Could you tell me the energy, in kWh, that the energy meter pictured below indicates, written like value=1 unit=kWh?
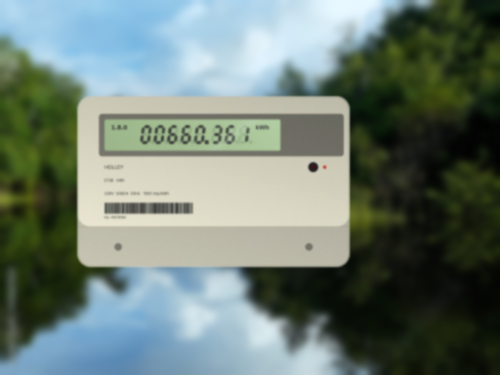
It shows value=660.361 unit=kWh
